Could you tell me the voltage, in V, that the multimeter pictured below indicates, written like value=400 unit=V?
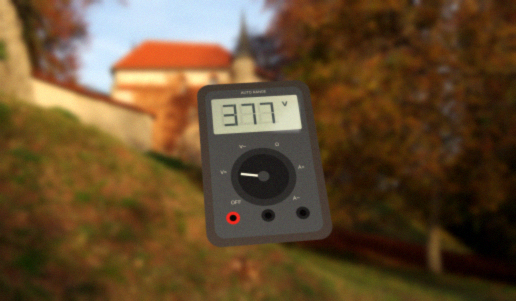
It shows value=377 unit=V
